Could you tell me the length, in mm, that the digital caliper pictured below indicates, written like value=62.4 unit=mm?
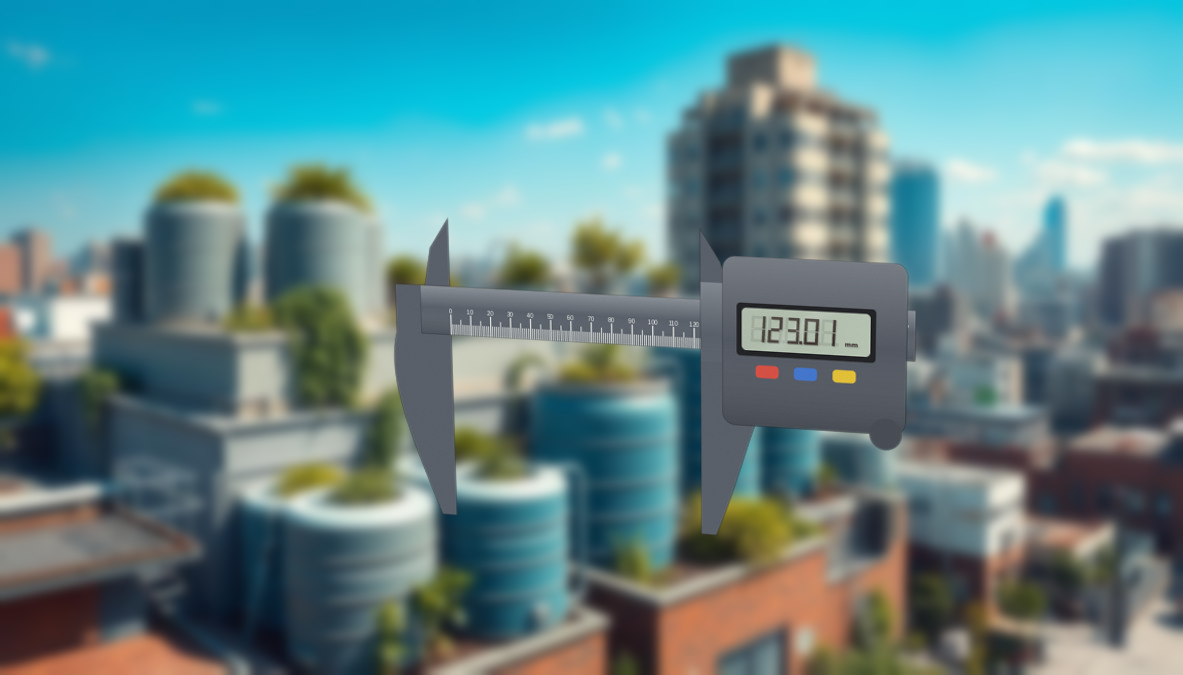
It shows value=123.01 unit=mm
